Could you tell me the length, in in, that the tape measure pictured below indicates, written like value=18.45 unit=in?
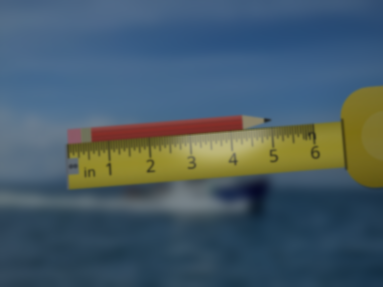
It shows value=5 unit=in
